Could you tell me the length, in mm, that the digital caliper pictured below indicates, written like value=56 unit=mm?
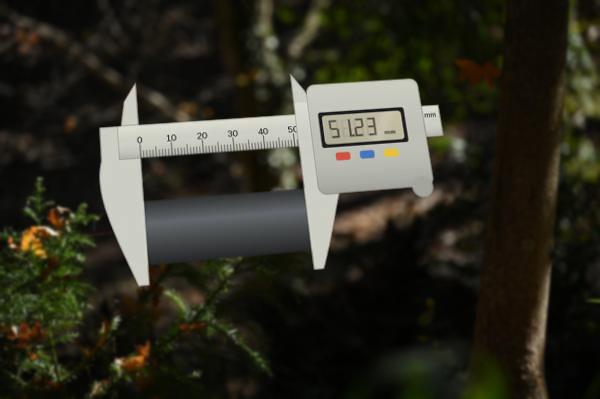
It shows value=51.23 unit=mm
